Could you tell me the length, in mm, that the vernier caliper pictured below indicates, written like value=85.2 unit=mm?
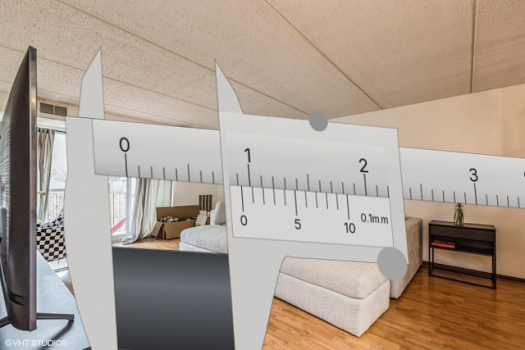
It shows value=9.3 unit=mm
